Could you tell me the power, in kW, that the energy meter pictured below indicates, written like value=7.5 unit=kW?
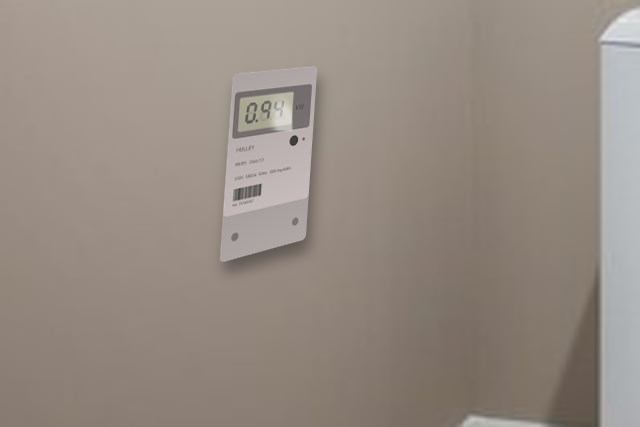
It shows value=0.94 unit=kW
